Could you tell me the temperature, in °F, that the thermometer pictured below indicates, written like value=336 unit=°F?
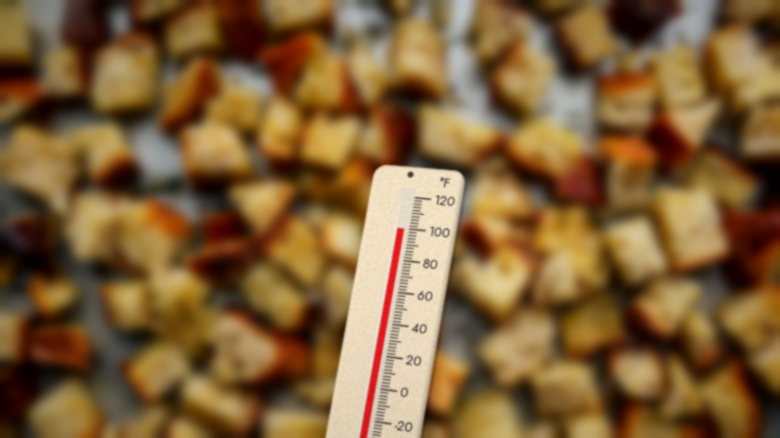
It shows value=100 unit=°F
